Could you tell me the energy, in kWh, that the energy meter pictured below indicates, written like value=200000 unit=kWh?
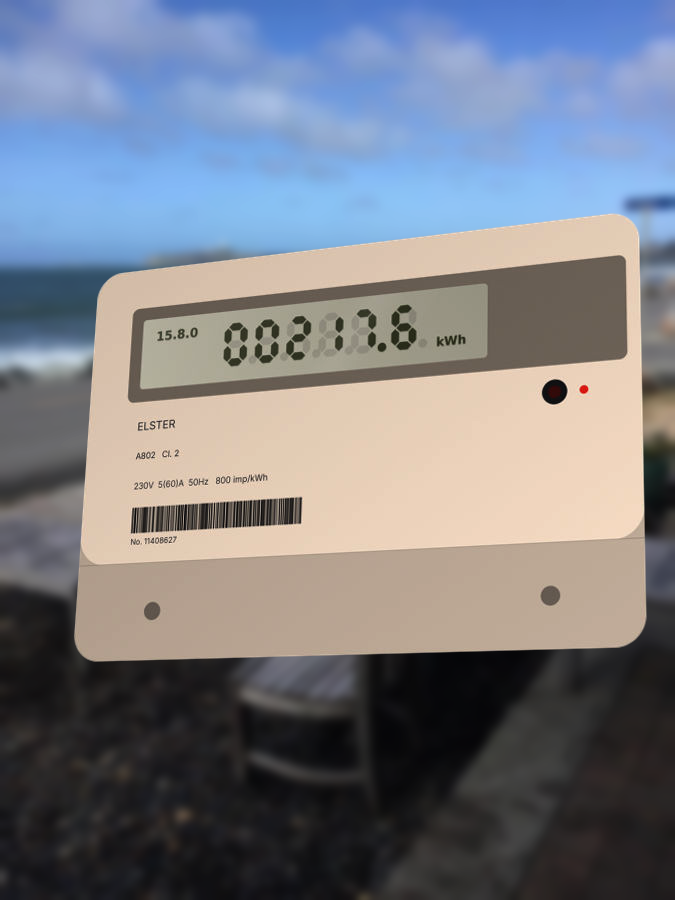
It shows value=217.6 unit=kWh
